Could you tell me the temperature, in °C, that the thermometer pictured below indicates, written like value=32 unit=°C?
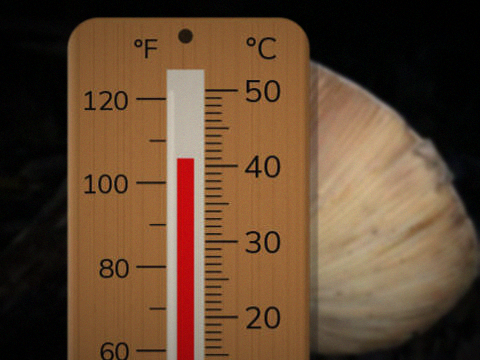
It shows value=41 unit=°C
